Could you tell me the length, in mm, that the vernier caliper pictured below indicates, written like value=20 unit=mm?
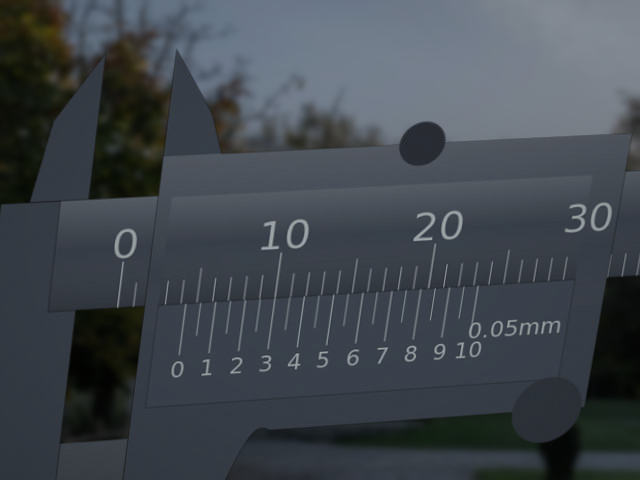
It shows value=4.3 unit=mm
